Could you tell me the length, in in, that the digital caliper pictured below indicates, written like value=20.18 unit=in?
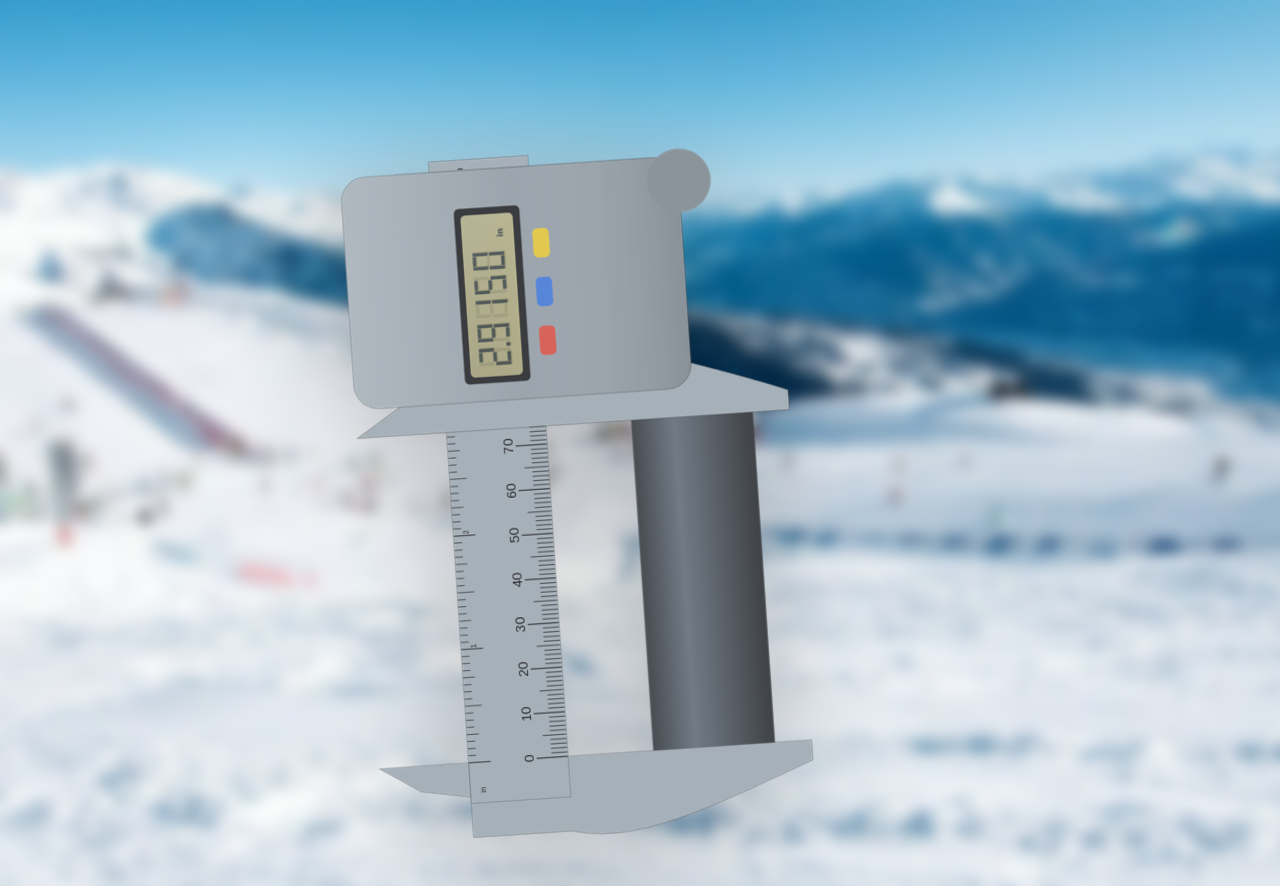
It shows value=2.9150 unit=in
